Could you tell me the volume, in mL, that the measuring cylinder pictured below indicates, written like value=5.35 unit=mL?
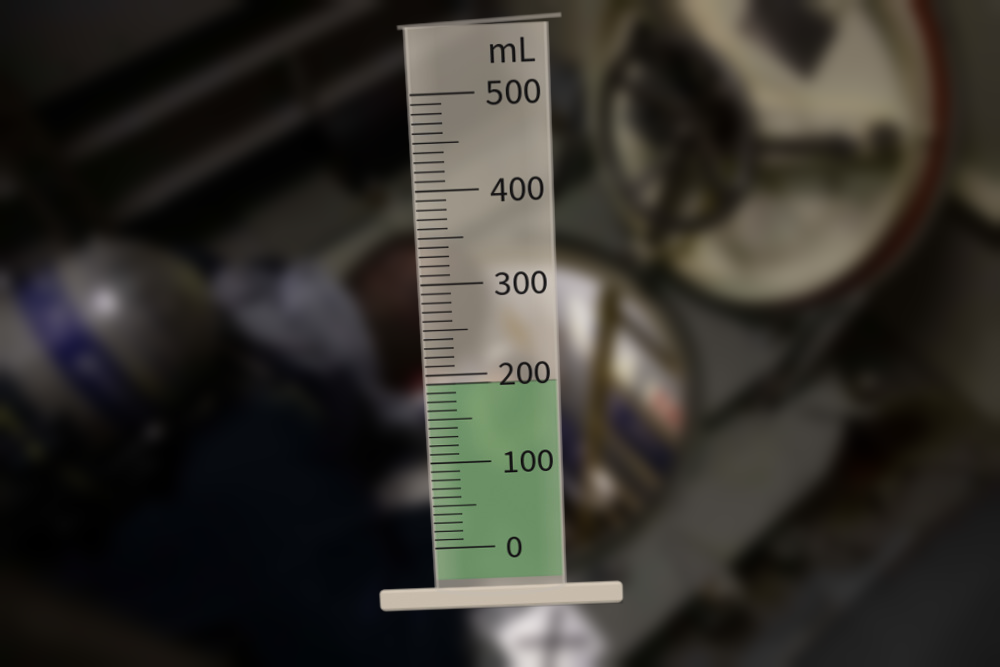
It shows value=190 unit=mL
